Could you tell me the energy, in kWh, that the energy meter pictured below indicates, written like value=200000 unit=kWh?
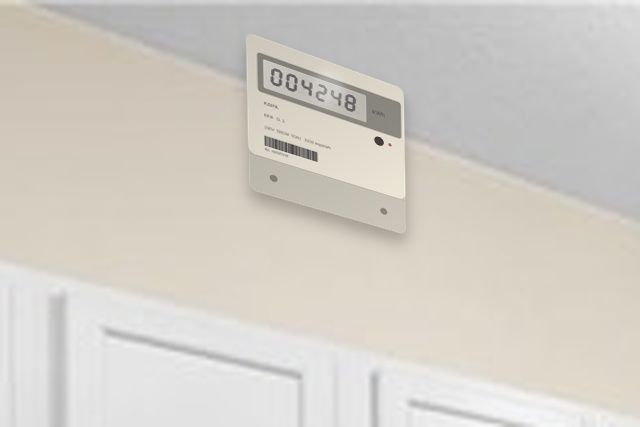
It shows value=4248 unit=kWh
